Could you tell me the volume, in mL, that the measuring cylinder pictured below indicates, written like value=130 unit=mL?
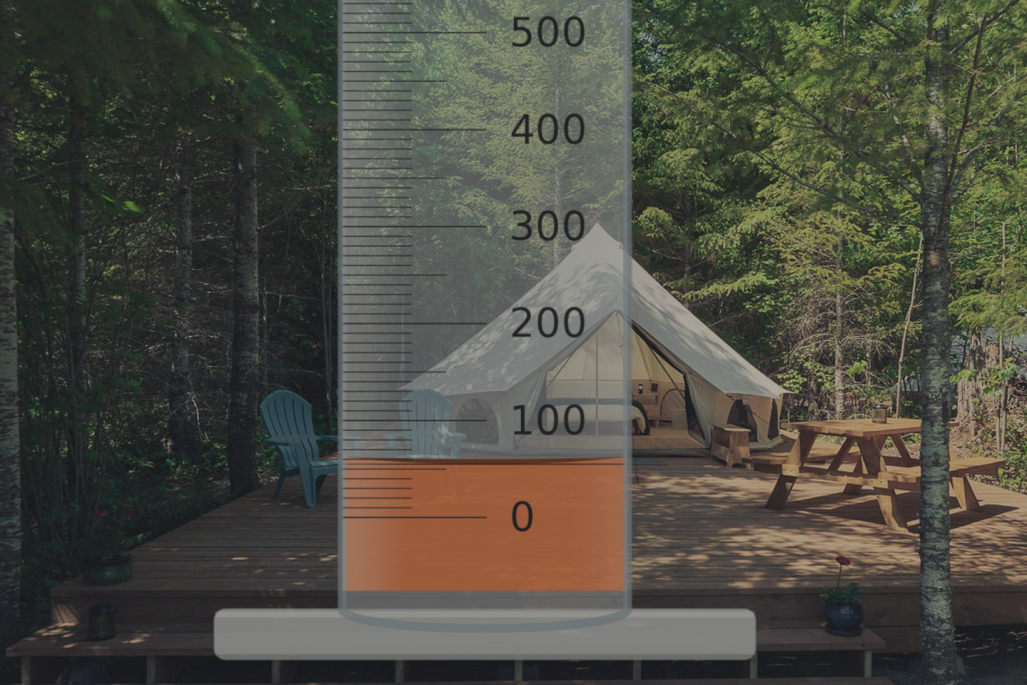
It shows value=55 unit=mL
